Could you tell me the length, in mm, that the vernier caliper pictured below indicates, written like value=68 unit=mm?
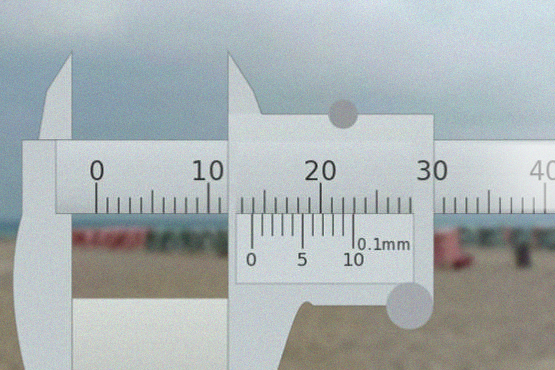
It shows value=13.9 unit=mm
